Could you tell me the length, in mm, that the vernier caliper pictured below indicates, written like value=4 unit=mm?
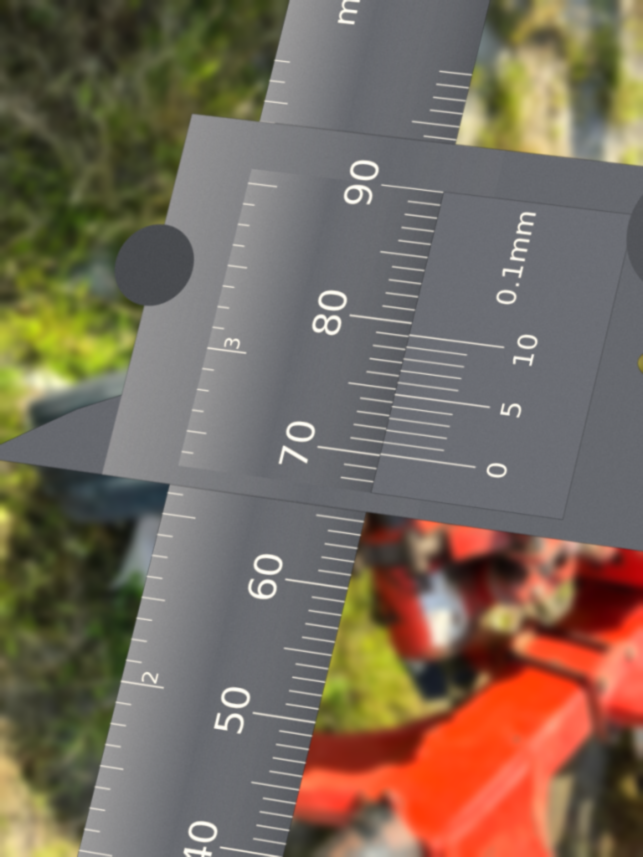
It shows value=70.1 unit=mm
